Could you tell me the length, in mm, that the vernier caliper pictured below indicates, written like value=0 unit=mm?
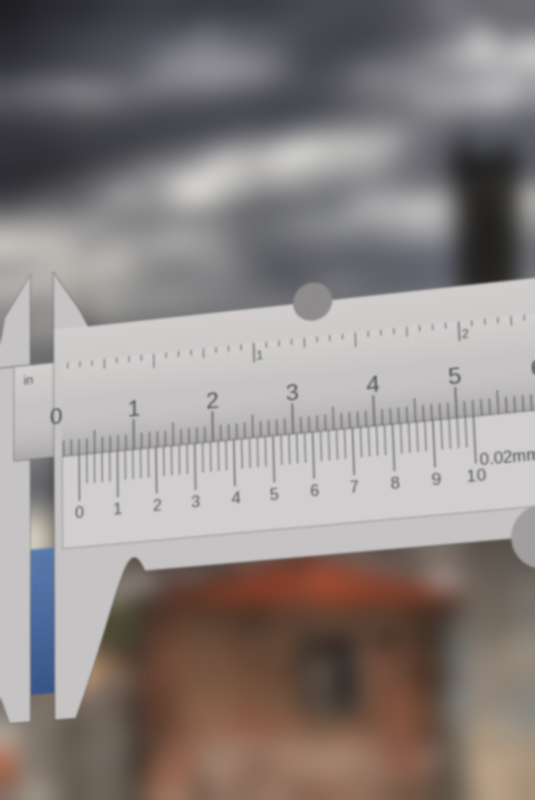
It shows value=3.0 unit=mm
